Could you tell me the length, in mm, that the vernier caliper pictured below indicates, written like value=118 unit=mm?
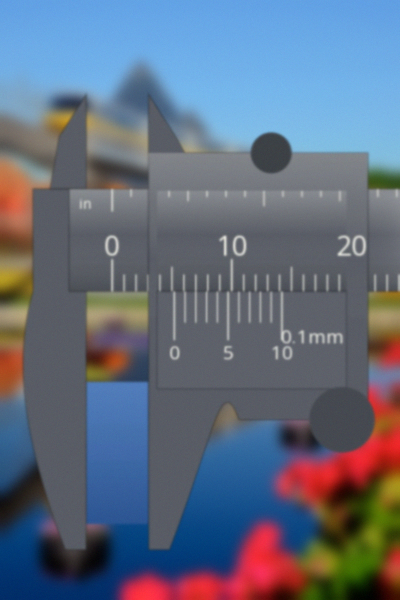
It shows value=5.2 unit=mm
